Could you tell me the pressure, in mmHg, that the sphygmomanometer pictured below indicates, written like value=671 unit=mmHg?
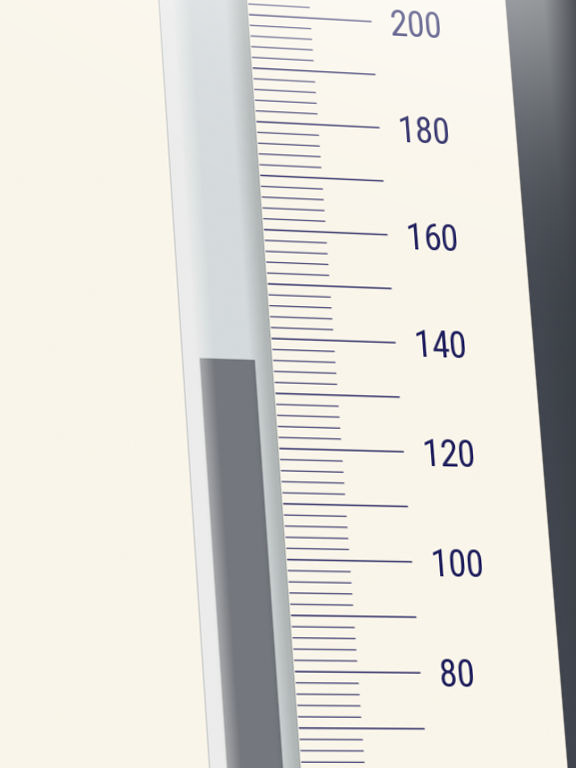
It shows value=136 unit=mmHg
